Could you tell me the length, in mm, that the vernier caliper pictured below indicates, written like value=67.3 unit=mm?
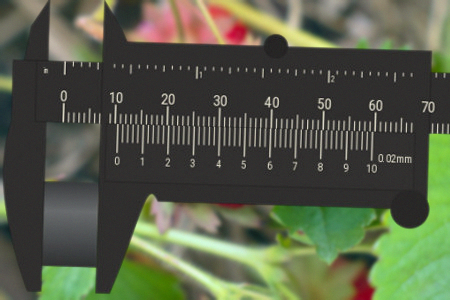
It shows value=10.5 unit=mm
